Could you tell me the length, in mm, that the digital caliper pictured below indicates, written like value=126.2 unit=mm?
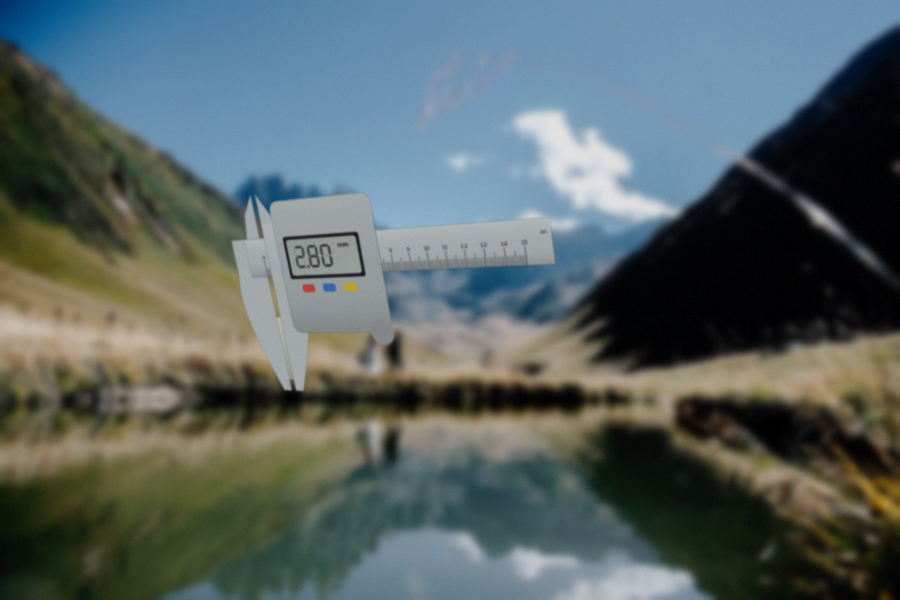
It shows value=2.80 unit=mm
